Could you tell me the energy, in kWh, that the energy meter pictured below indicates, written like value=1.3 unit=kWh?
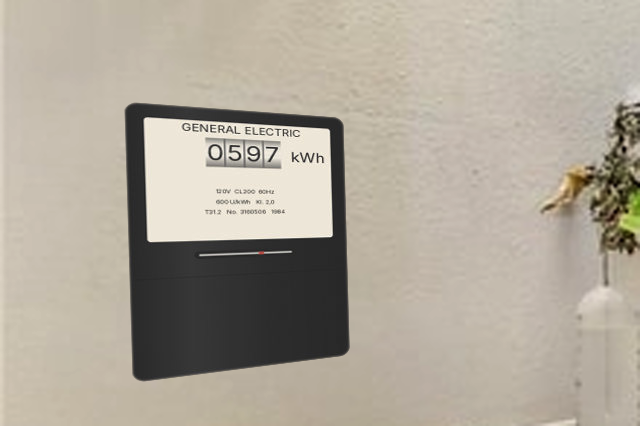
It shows value=597 unit=kWh
